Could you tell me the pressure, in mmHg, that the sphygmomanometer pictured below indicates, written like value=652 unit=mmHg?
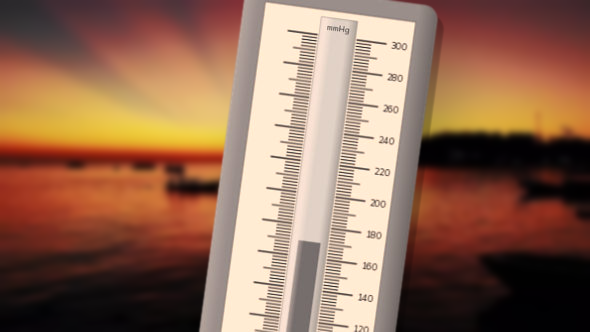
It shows value=170 unit=mmHg
